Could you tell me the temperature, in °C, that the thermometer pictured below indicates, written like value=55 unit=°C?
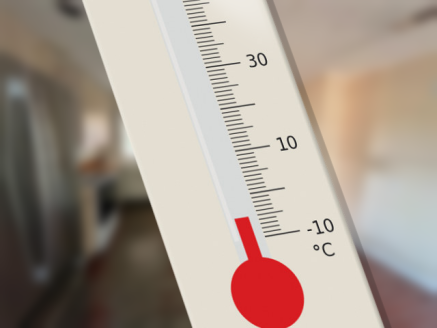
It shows value=-5 unit=°C
